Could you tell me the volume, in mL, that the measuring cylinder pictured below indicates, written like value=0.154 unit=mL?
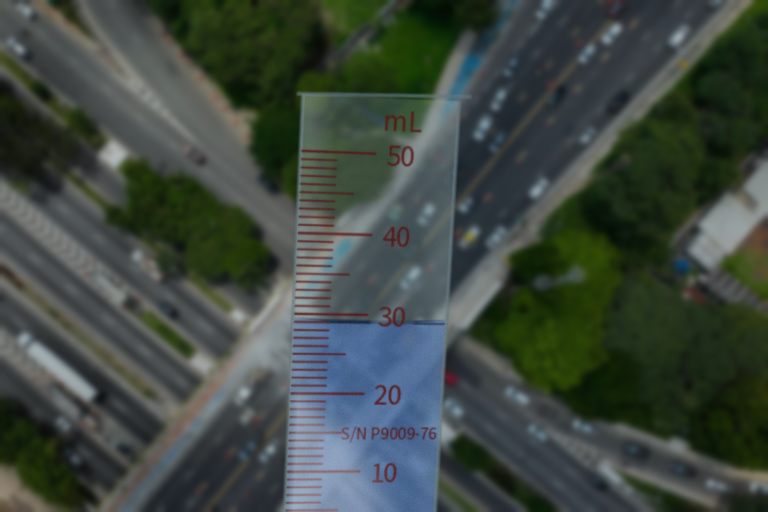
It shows value=29 unit=mL
